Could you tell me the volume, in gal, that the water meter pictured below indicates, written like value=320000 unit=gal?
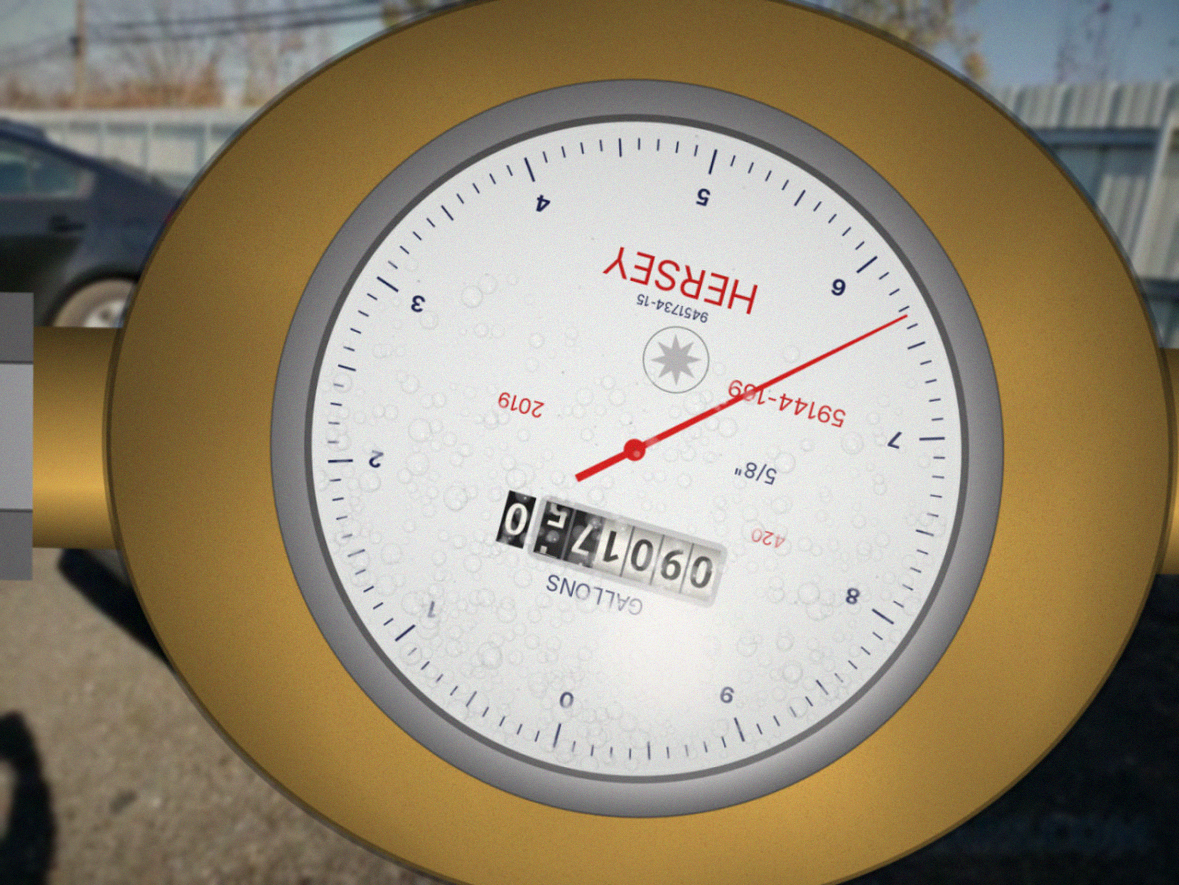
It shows value=901746.3 unit=gal
